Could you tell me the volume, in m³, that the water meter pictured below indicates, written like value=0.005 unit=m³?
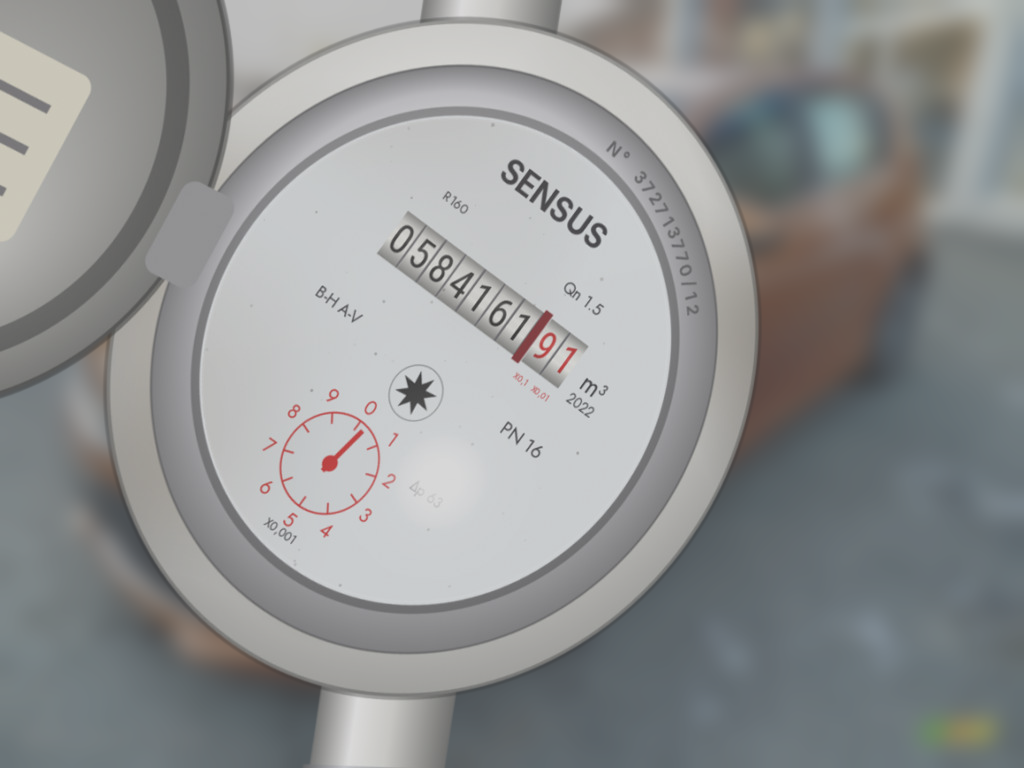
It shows value=584161.910 unit=m³
